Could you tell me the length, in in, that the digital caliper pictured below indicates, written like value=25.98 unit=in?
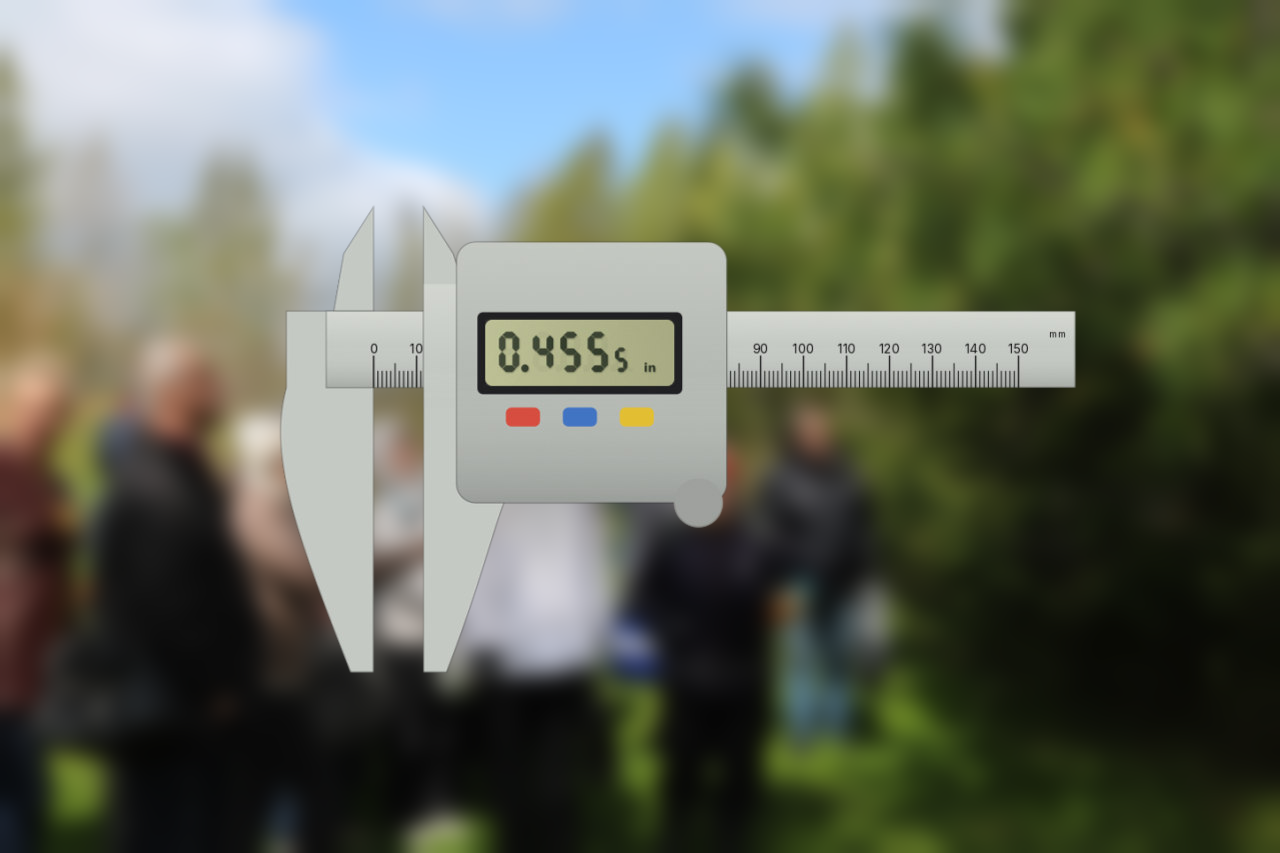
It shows value=0.4555 unit=in
